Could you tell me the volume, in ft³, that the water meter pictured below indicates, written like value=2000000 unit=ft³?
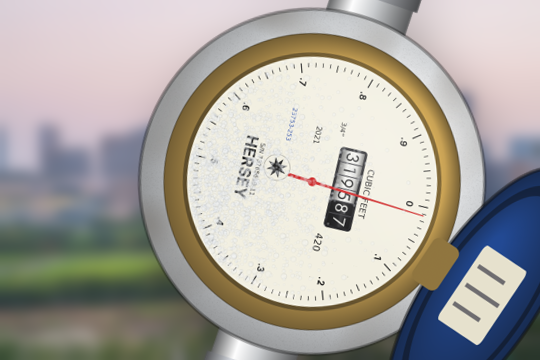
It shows value=319587.01 unit=ft³
